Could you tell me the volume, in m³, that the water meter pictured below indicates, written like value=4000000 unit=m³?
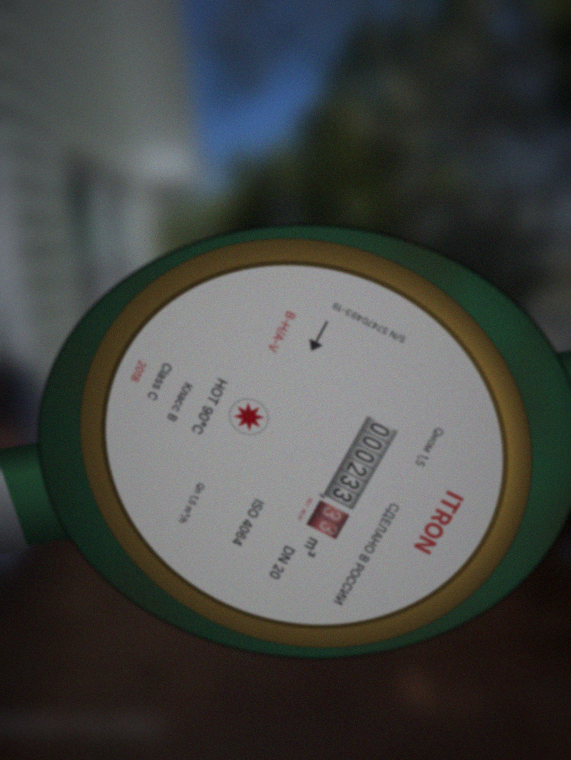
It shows value=233.33 unit=m³
